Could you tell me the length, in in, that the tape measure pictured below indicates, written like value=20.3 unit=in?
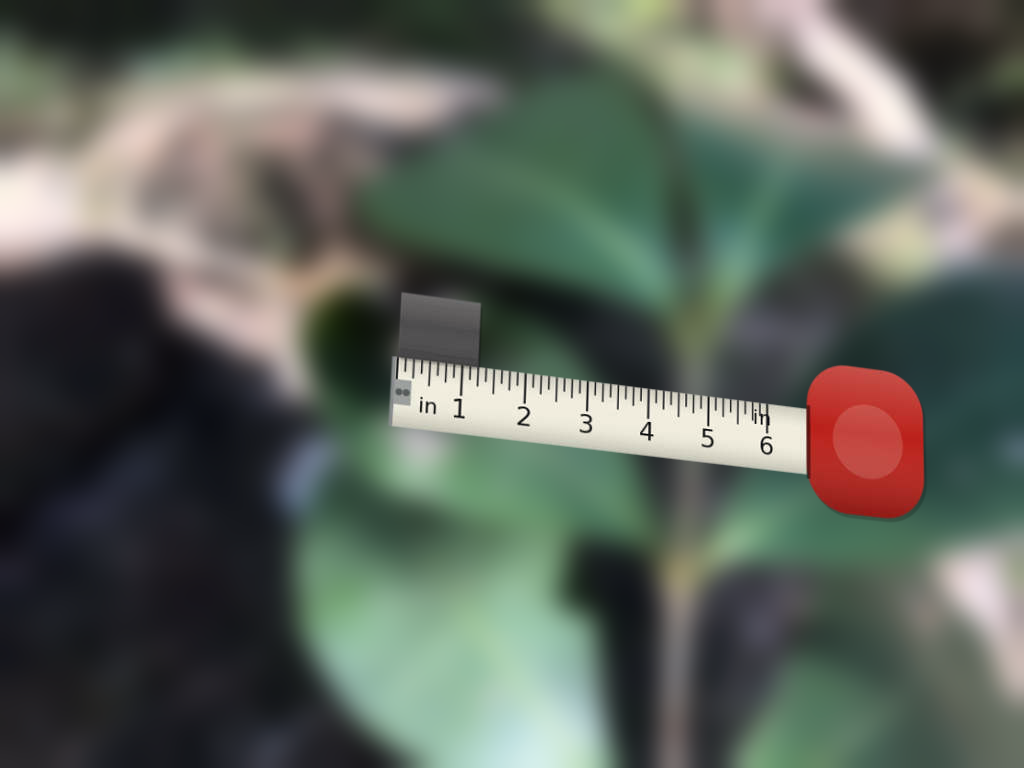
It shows value=1.25 unit=in
